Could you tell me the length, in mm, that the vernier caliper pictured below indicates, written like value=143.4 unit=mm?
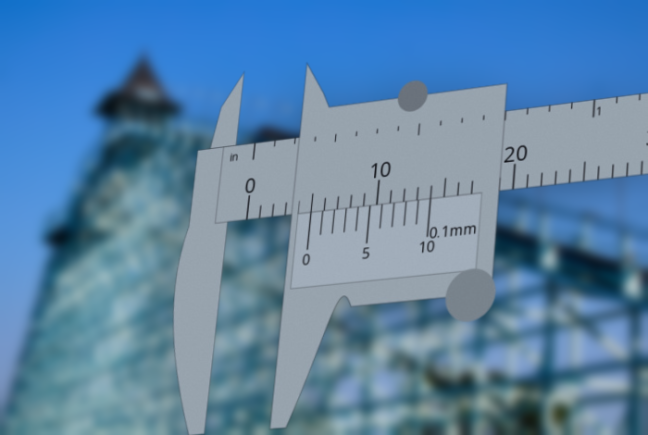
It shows value=5.0 unit=mm
